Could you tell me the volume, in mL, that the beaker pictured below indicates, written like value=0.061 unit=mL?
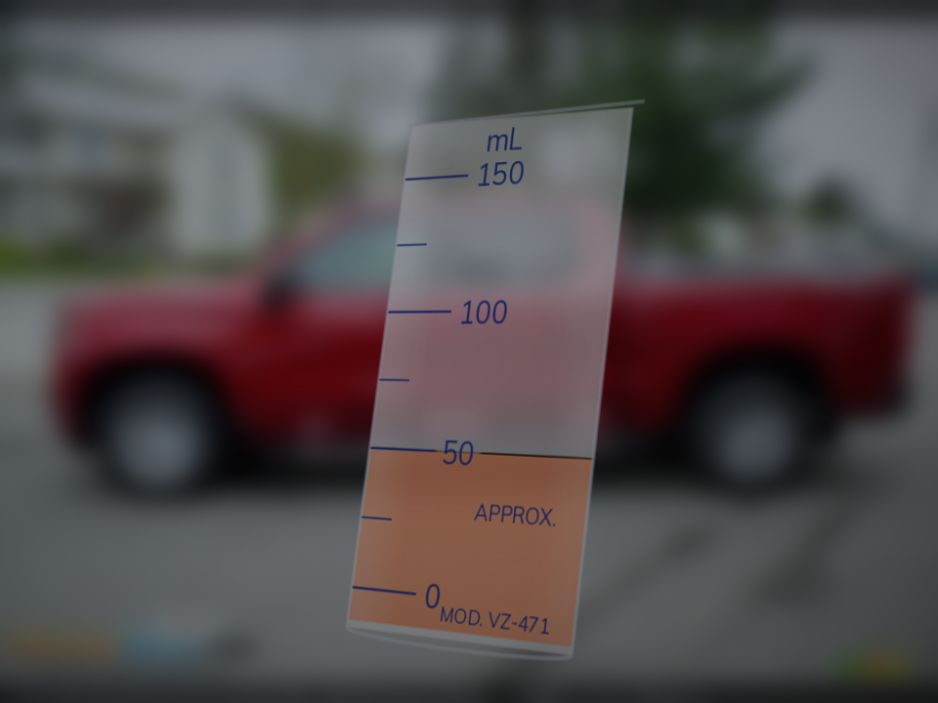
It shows value=50 unit=mL
